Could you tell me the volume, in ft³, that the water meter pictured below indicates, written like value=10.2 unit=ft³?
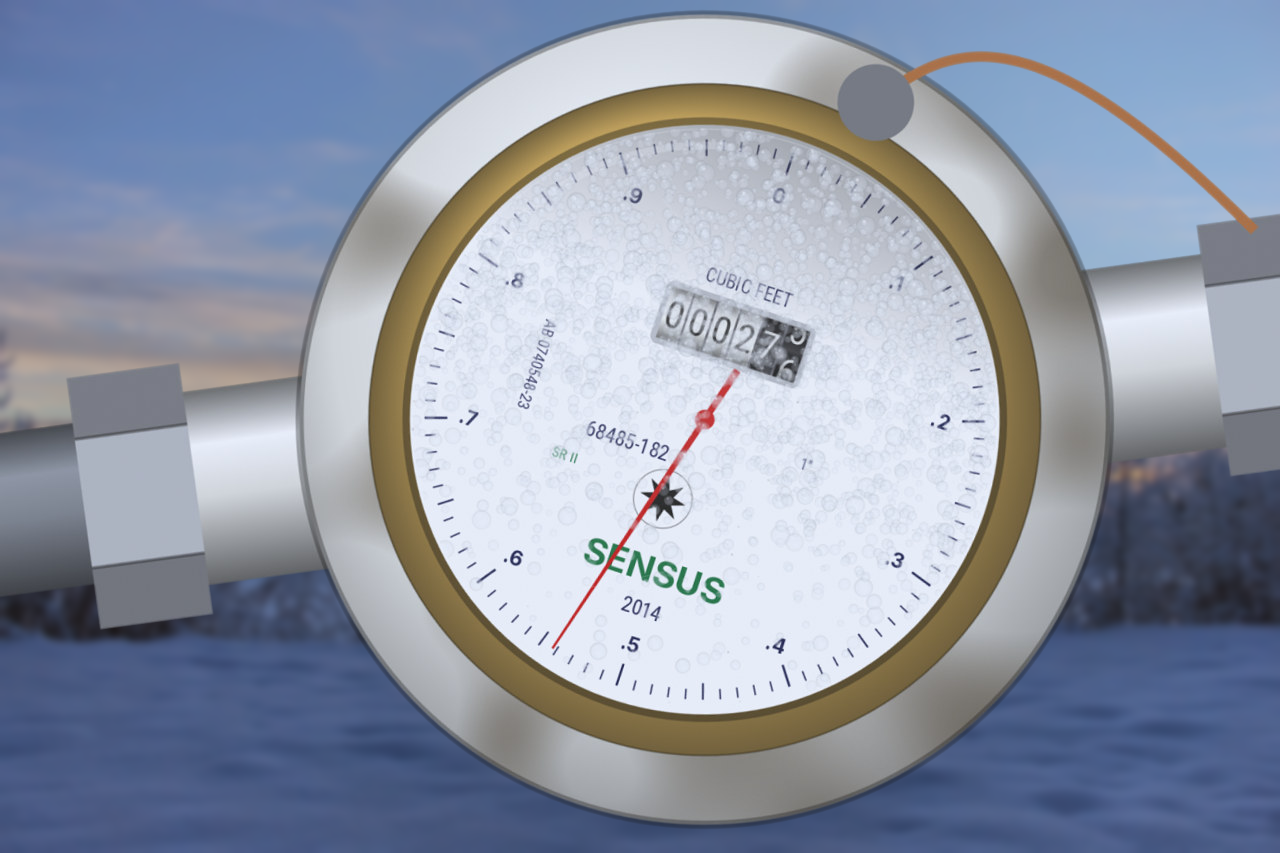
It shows value=275.54 unit=ft³
